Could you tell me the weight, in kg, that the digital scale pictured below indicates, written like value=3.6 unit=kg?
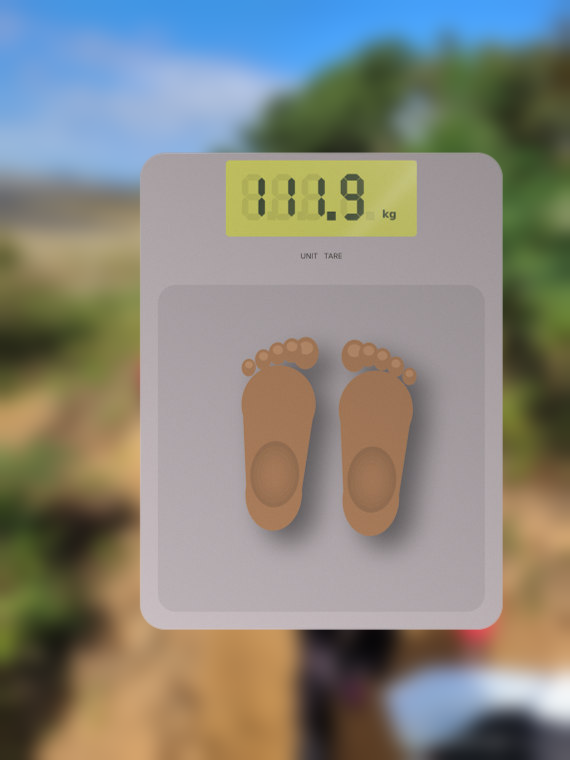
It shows value=111.9 unit=kg
